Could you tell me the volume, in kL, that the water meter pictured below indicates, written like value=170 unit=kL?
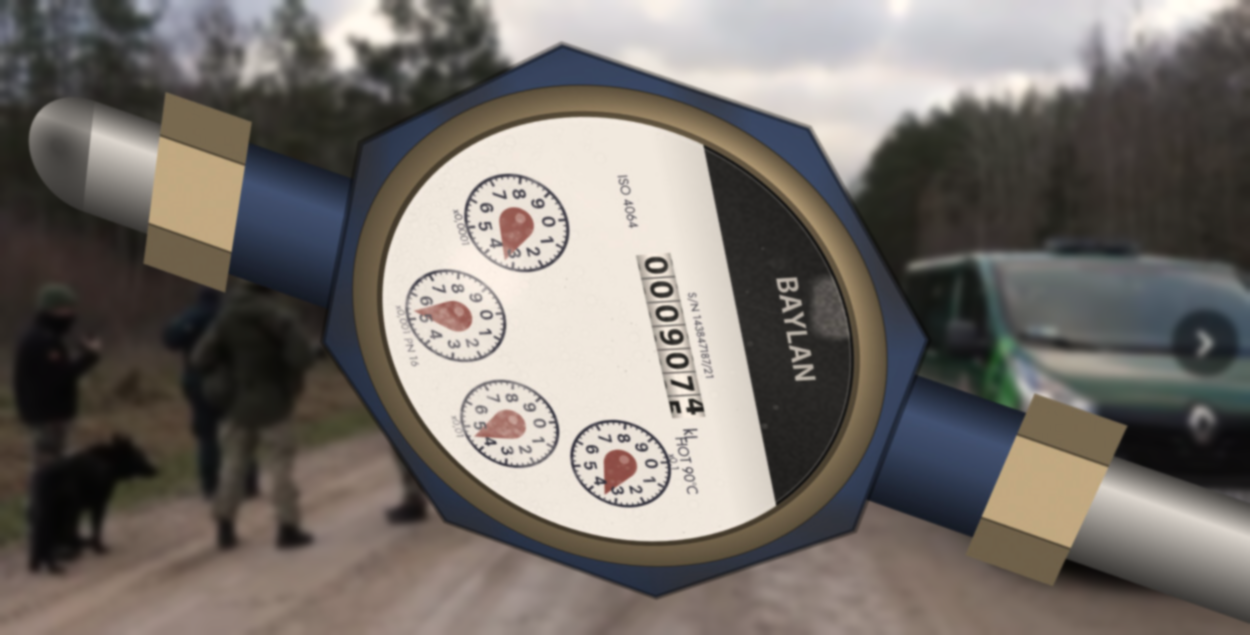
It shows value=9074.3453 unit=kL
